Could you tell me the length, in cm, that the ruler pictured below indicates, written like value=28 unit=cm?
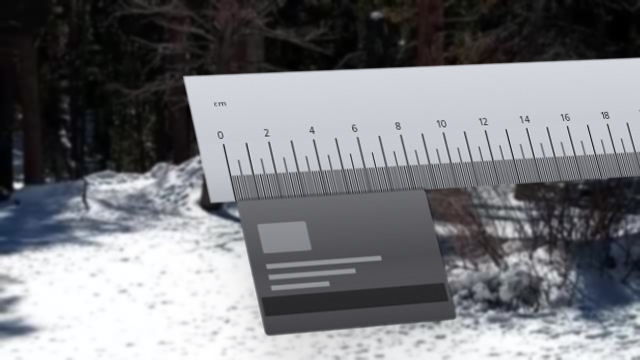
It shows value=8.5 unit=cm
